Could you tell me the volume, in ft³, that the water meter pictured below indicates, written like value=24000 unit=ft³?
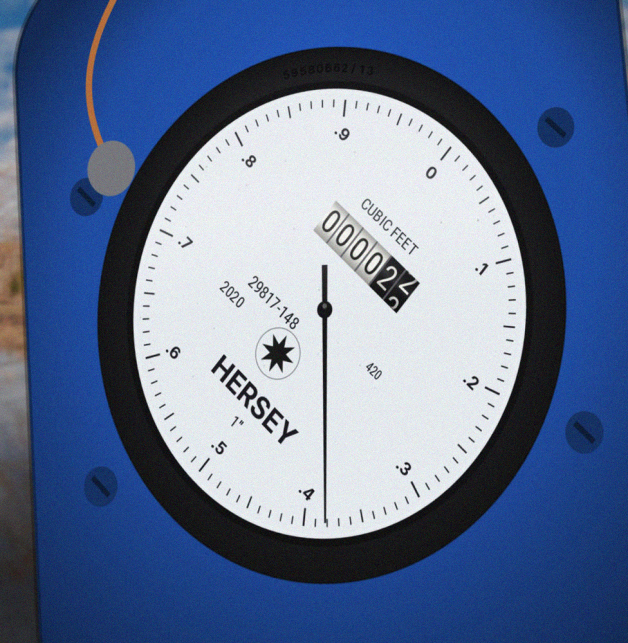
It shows value=22.38 unit=ft³
